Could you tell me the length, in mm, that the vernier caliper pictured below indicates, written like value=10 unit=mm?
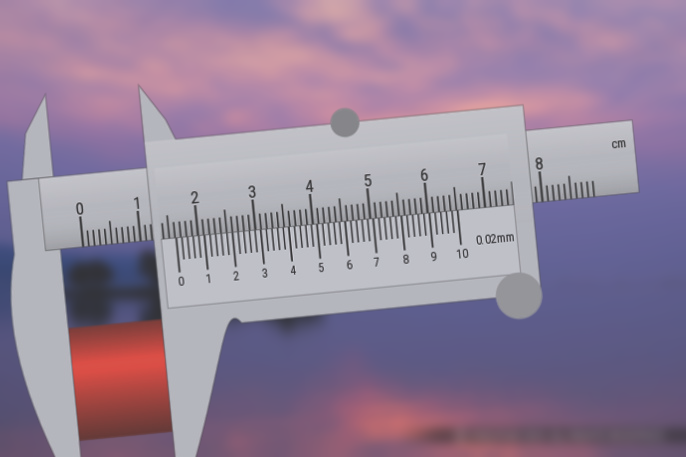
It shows value=16.2 unit=mm
